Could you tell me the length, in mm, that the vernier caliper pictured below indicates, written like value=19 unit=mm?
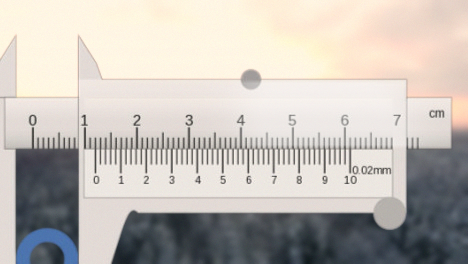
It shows value=12.0 unit=mm
